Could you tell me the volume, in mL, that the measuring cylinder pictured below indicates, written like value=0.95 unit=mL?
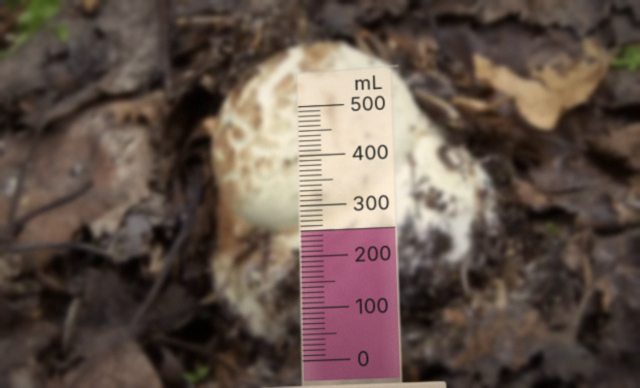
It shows value=250 unit=mL
